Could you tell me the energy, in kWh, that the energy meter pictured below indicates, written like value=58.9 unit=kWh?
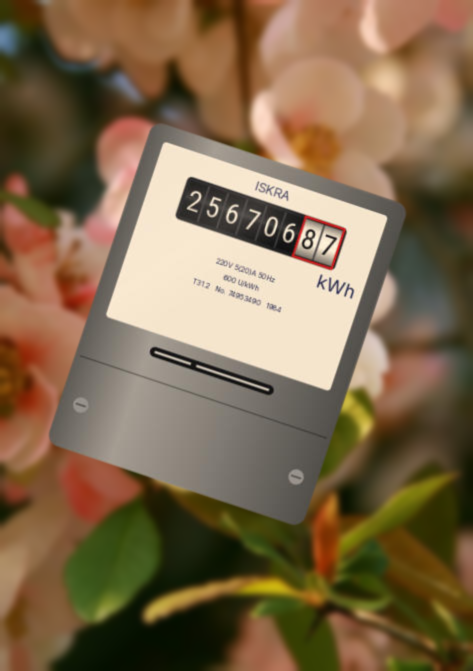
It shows value=256706.87 unit=kWh
